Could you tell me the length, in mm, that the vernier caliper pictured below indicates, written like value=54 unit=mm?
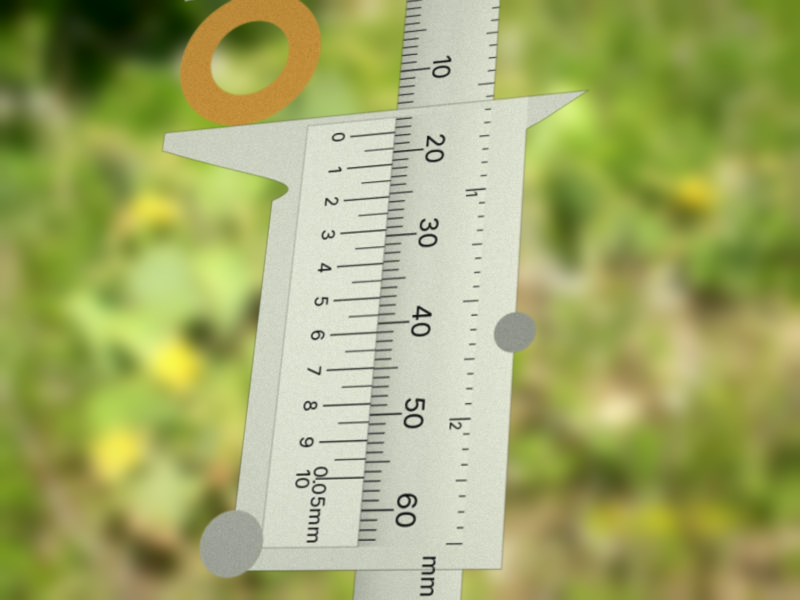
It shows value=17.6 unit=mm
